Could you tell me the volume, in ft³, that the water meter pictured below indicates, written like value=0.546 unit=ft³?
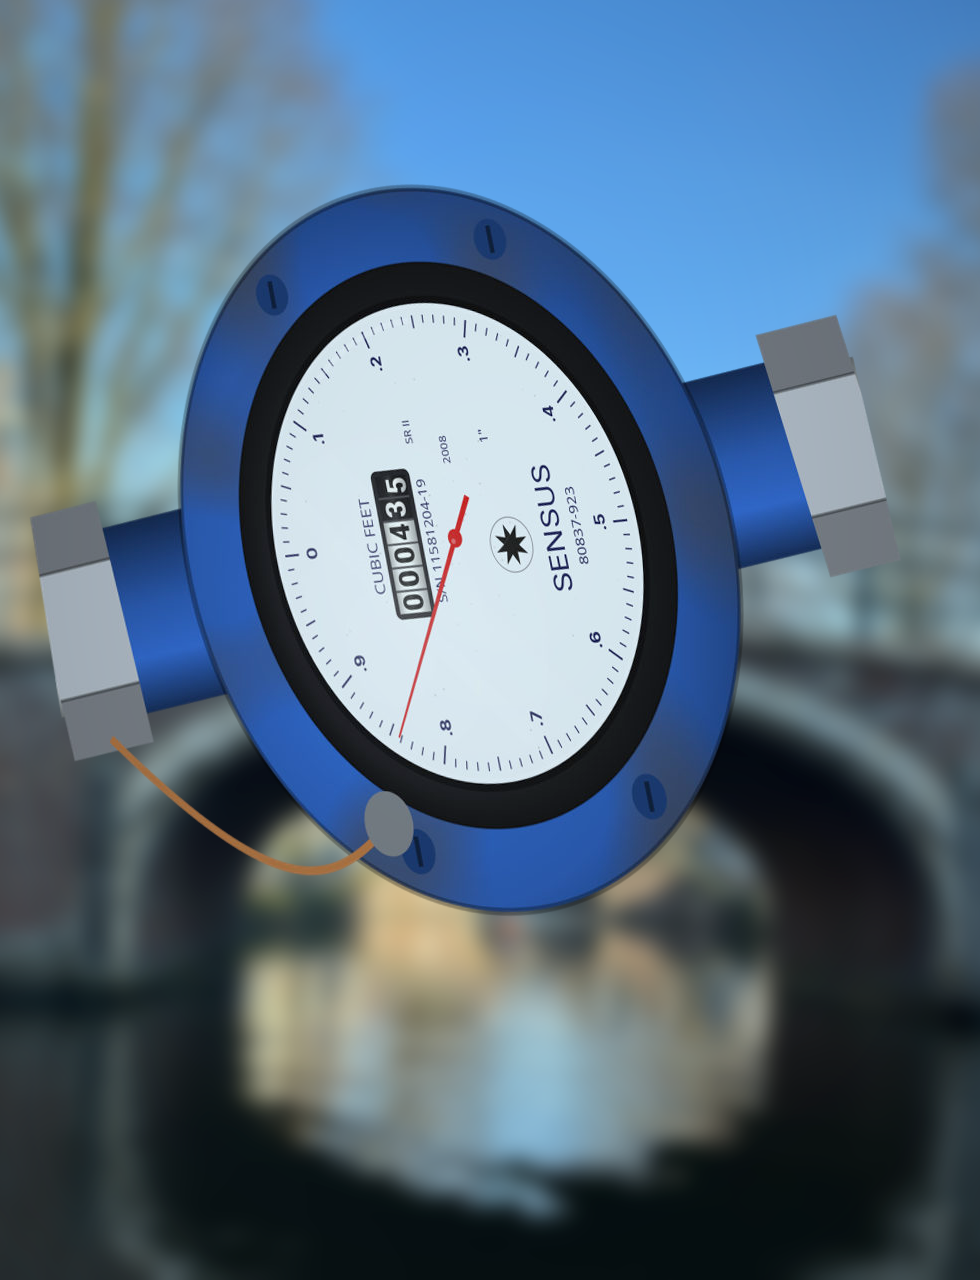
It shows value=434.84 unit=ft³
